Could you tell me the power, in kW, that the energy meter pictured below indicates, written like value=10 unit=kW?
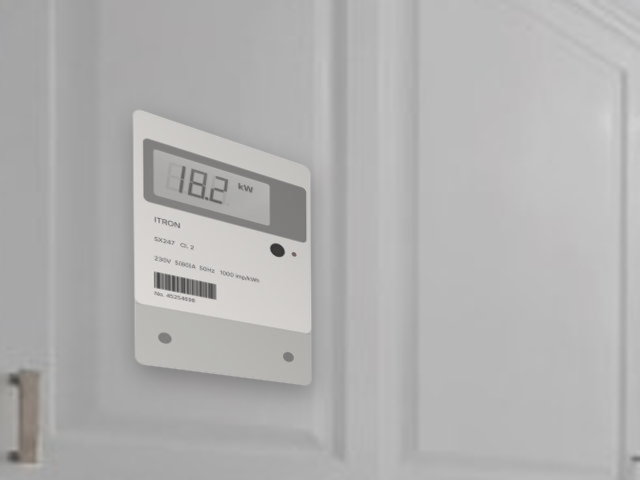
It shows value=18.2 unit=kW
